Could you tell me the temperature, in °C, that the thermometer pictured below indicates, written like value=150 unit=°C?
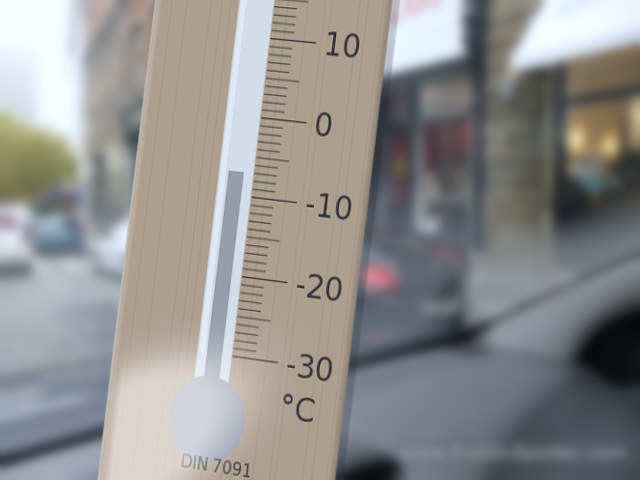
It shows value=-7 unit=°C
